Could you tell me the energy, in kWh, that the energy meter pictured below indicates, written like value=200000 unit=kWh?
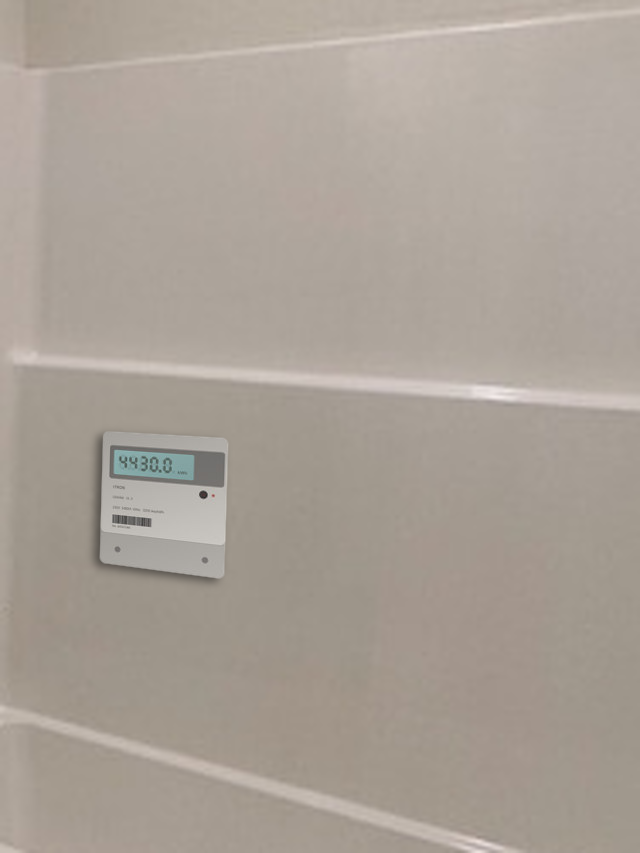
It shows value=4430.0 unit=kWh
